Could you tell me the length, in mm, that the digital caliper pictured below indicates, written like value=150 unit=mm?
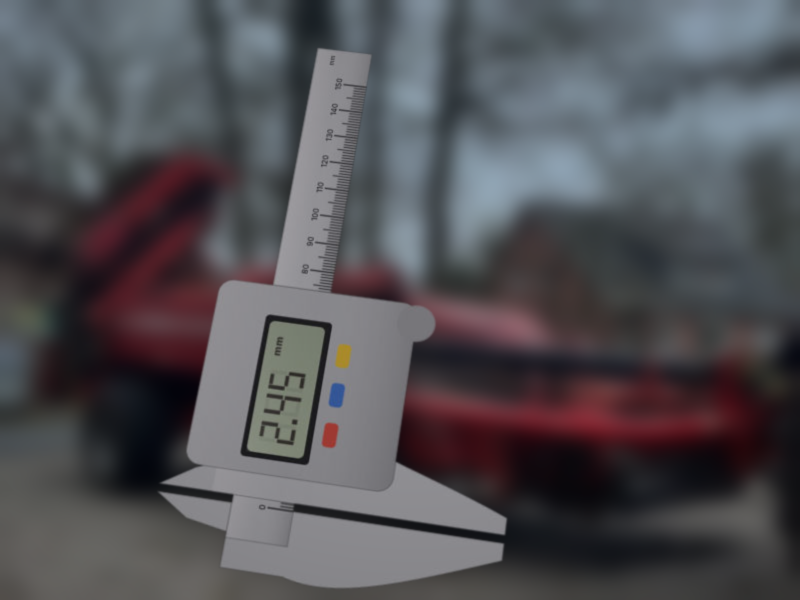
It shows value=2.45 unit=mm
